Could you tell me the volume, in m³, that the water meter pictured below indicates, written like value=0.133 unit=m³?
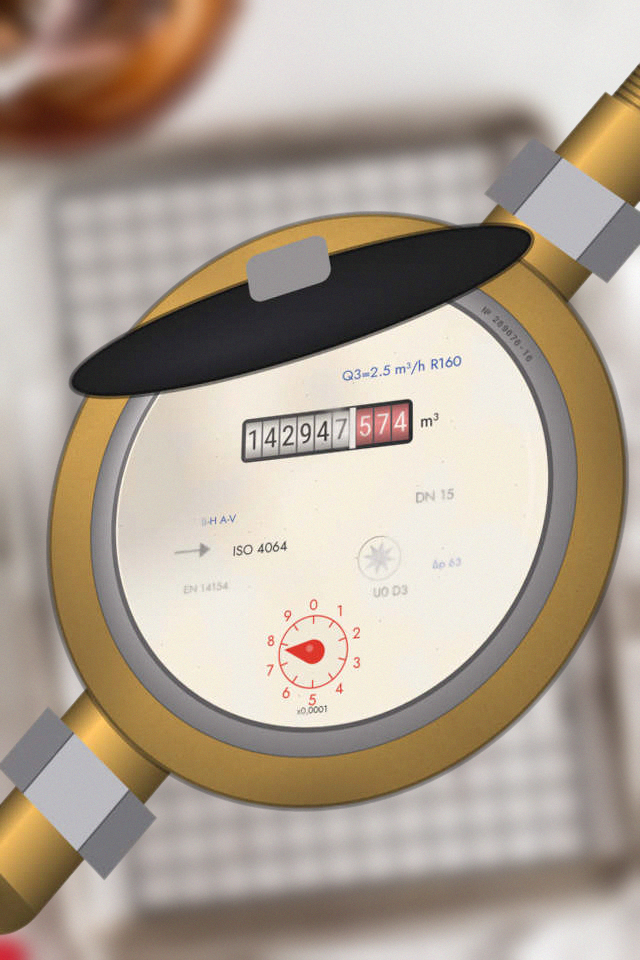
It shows value=142947.5747 unit=m³
